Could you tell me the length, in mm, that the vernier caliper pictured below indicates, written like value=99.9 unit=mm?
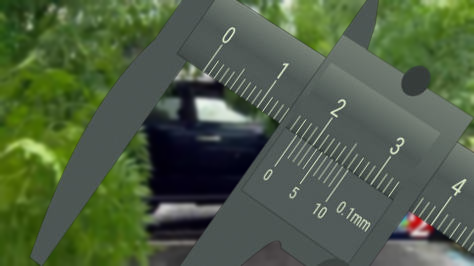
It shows value=17.2 unit=mm
